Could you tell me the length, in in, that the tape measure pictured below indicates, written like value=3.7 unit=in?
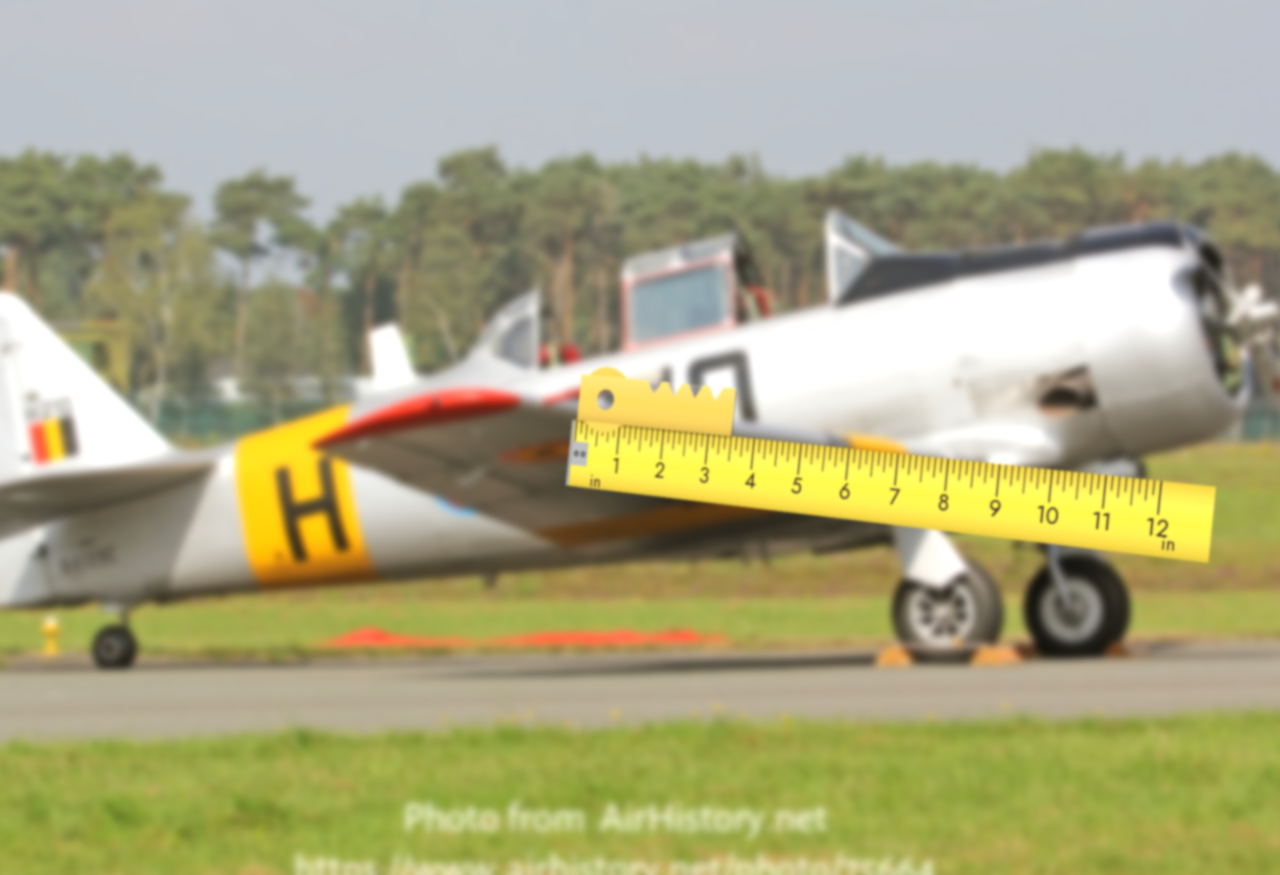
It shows value=3.5 unit=in
